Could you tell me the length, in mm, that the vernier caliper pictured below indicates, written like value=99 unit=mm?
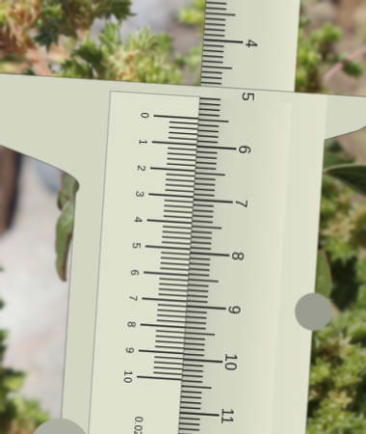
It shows value=54.8 unit=mm
